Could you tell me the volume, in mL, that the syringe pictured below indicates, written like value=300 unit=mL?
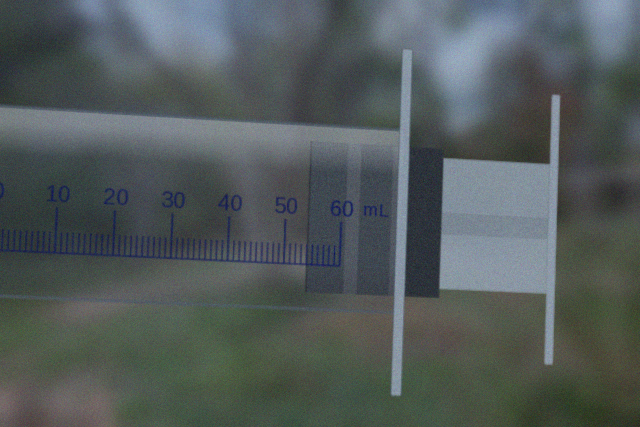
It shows value=54 unit=mL
